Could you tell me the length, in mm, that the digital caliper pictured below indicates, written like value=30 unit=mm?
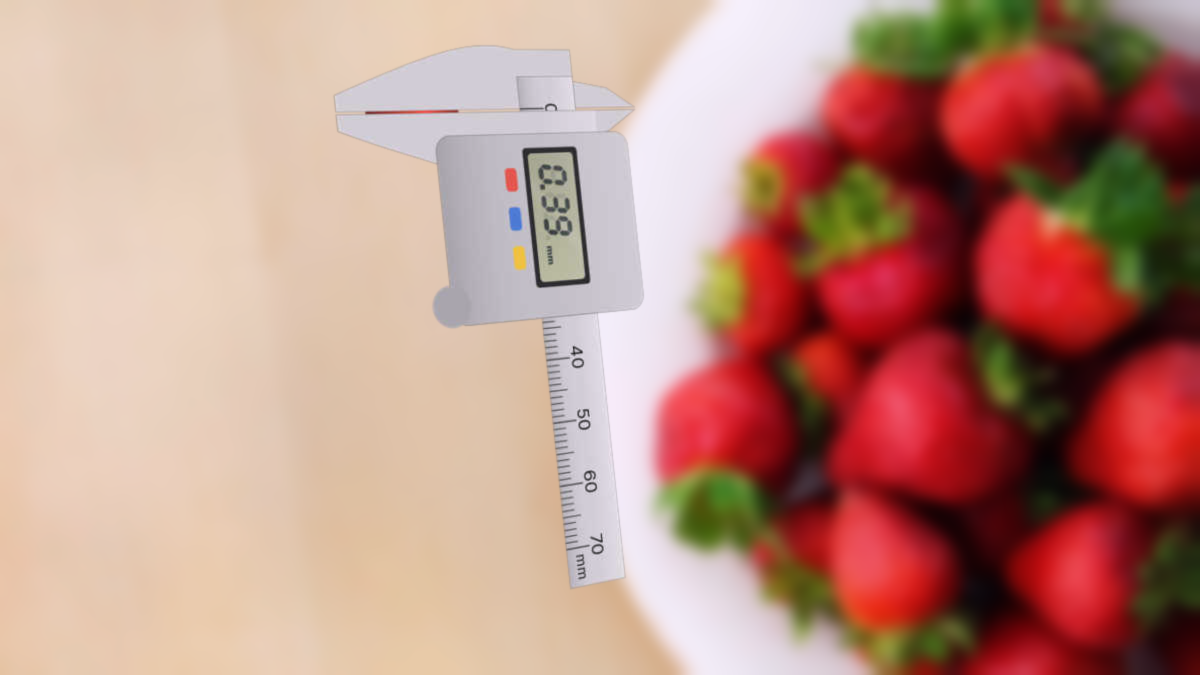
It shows value=0.39 unit=mm
